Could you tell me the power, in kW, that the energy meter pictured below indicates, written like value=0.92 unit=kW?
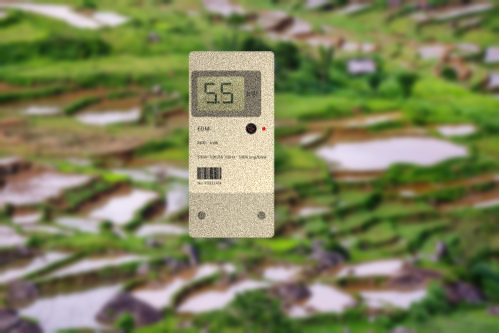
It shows value=5.5 unit=kW
